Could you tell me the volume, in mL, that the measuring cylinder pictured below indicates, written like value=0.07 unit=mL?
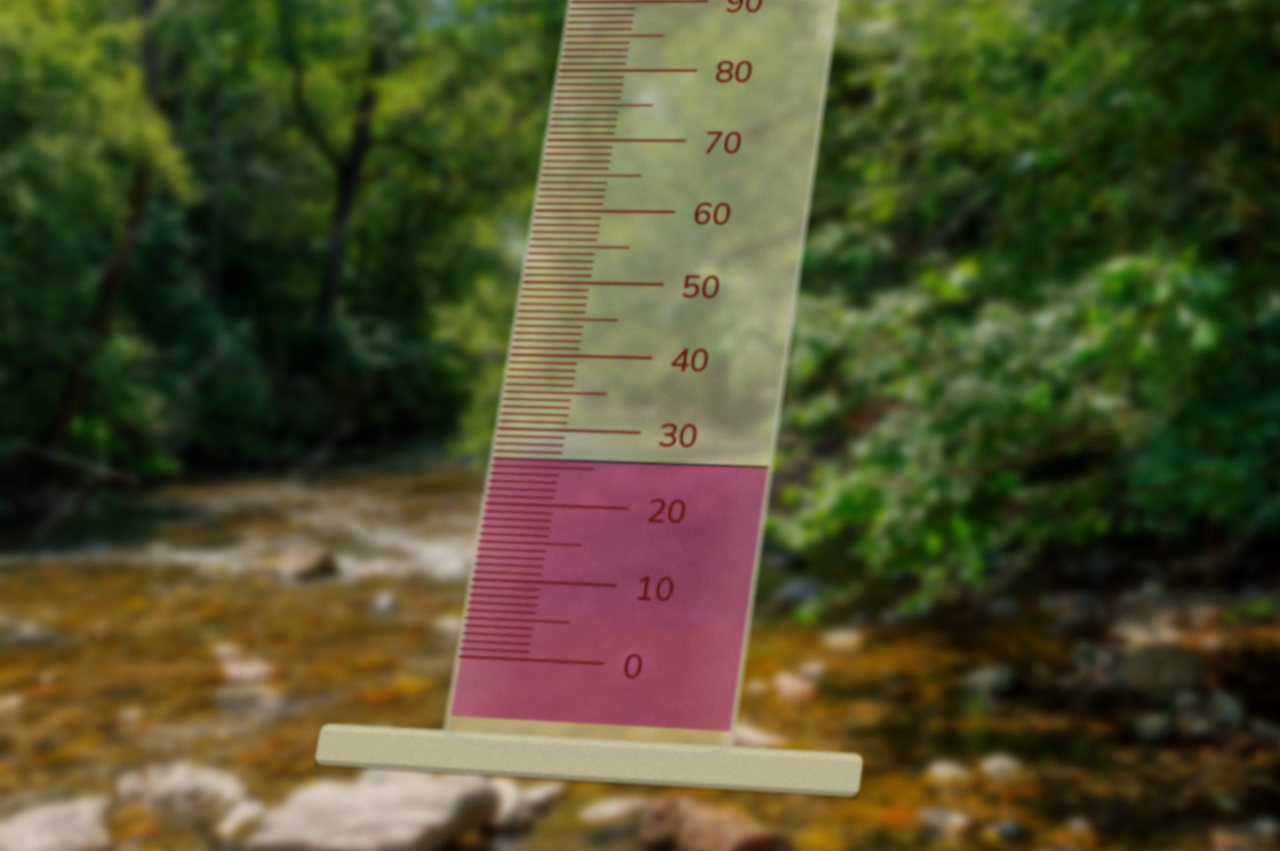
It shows value=26 unit=mL
